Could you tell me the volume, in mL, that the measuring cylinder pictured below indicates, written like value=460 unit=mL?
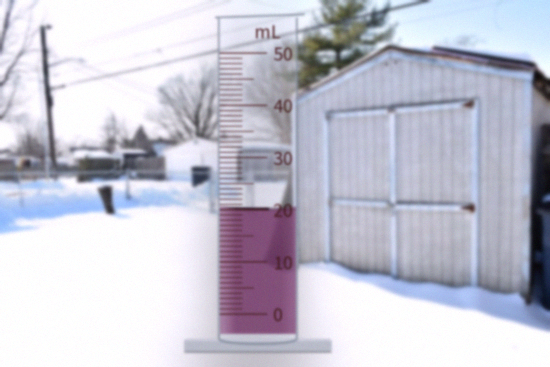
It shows value=20 unit=mL
